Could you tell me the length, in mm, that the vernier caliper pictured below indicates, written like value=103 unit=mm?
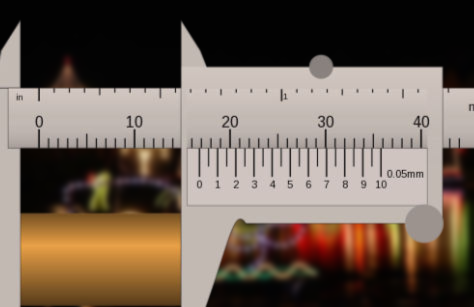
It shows value=16.8 unit=mm
